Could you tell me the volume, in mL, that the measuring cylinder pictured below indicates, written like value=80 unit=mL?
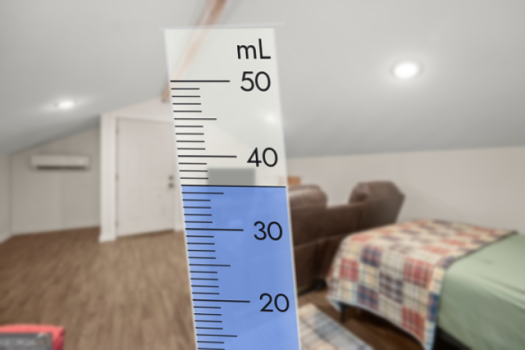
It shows value=36 unit=mL
